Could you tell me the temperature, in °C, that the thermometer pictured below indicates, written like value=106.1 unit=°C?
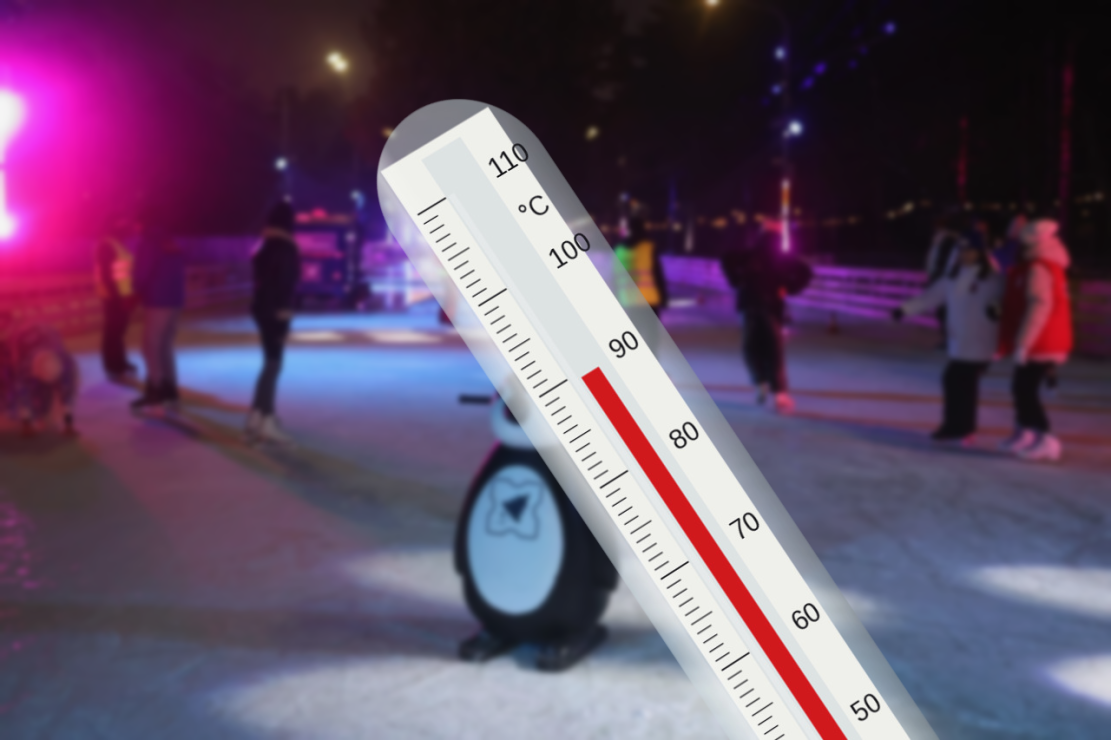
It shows value=89.5 unit=°C
